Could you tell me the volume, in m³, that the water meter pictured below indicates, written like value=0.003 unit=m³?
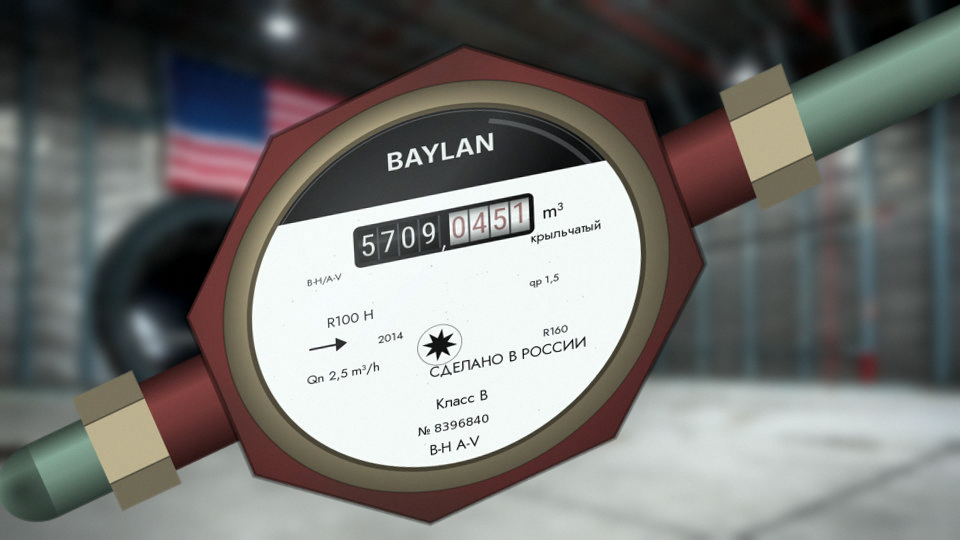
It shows value=5709.0451 unit=m³
